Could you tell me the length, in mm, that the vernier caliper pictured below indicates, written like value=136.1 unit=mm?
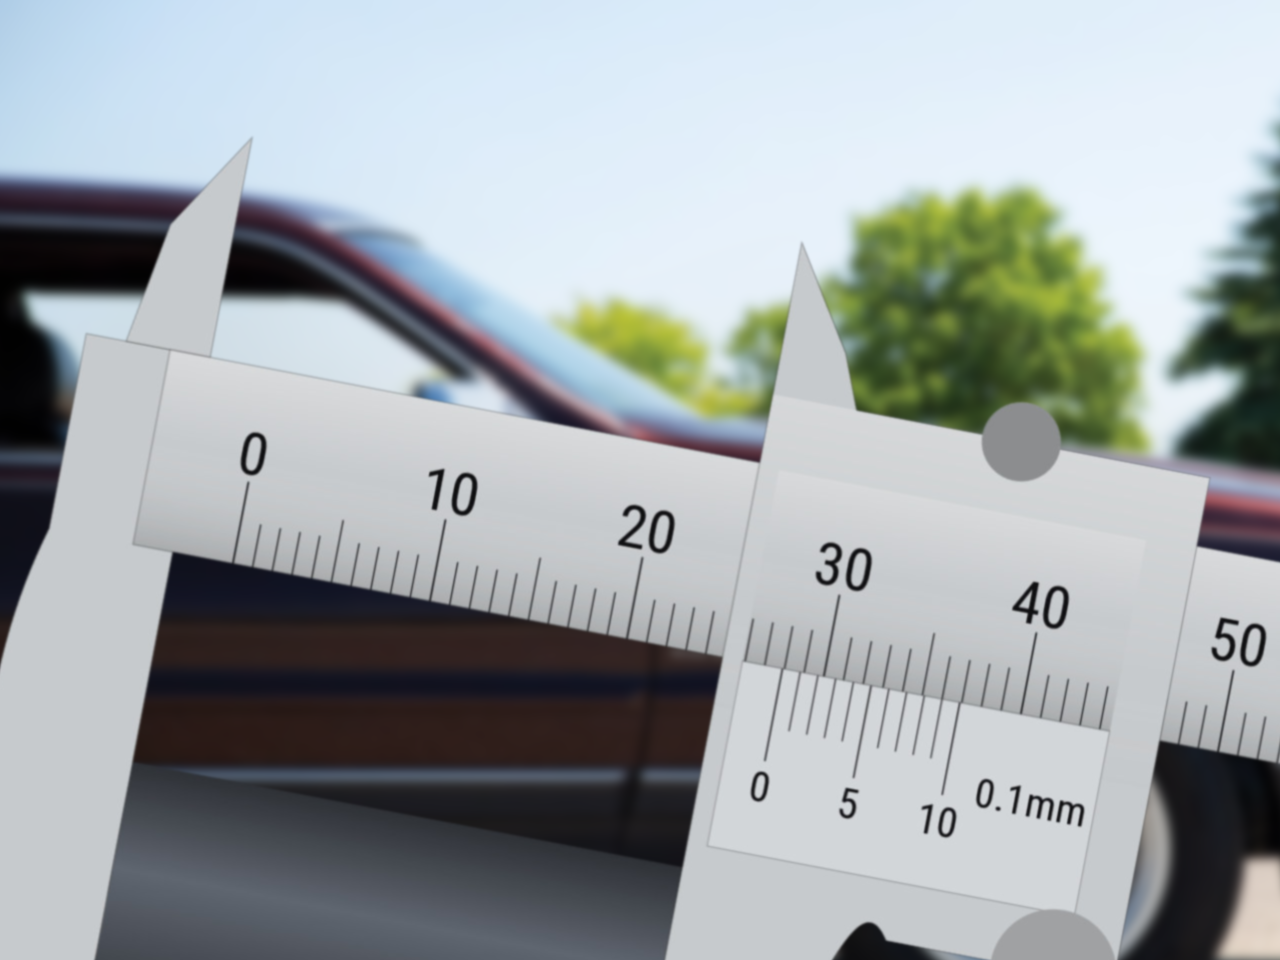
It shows value=27.9 unit=mm
